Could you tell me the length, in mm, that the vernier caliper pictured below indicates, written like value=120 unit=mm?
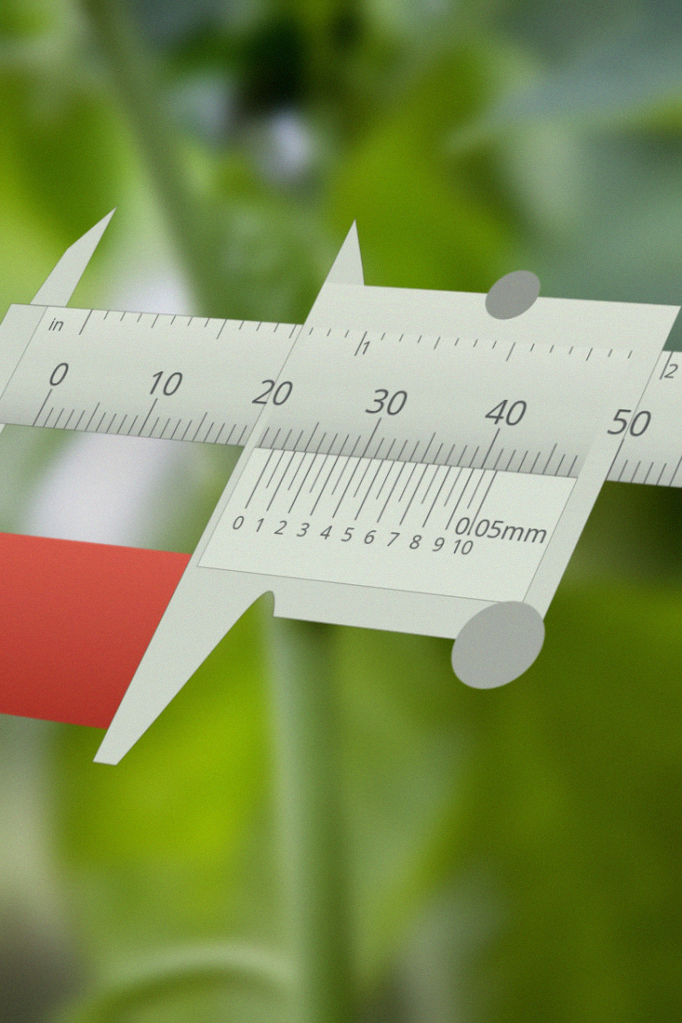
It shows value=22.3 unit=mm
